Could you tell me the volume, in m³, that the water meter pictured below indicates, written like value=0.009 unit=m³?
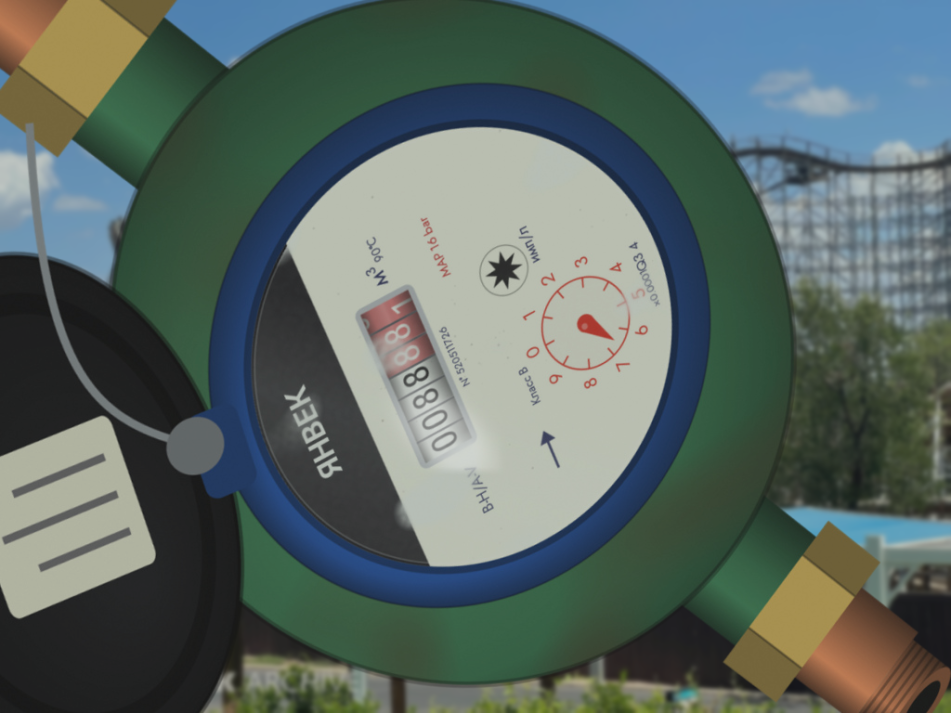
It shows value=88.8806 unit=m³
